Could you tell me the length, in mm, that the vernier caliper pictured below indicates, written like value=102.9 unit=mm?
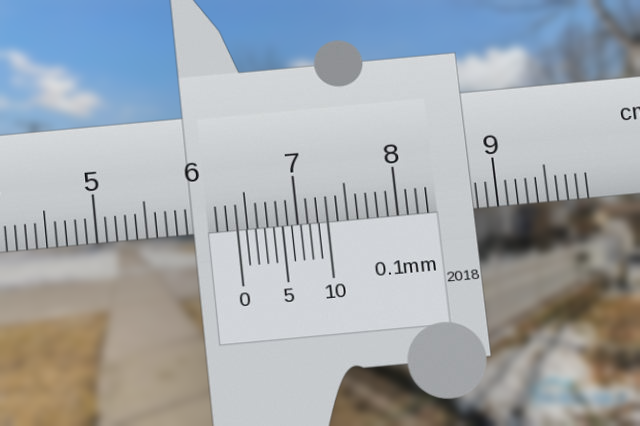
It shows value=64.0 unit=mm
